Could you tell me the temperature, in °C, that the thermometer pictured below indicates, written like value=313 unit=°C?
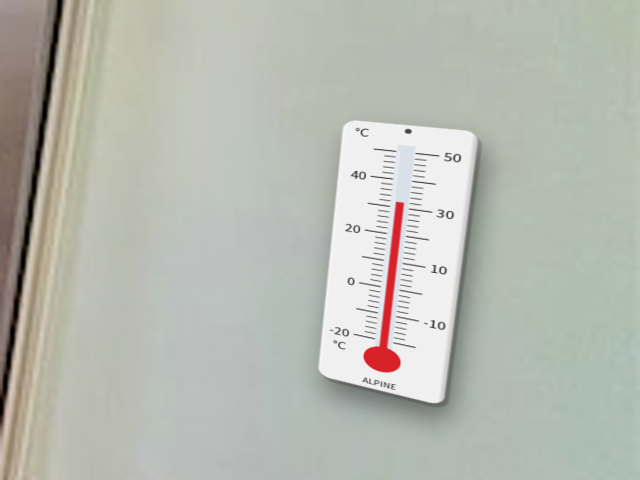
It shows value=32 unit=°C
